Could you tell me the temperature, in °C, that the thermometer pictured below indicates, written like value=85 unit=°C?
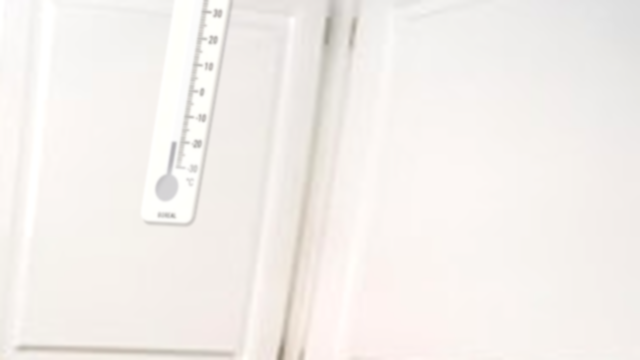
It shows value=-20 unit=°C
